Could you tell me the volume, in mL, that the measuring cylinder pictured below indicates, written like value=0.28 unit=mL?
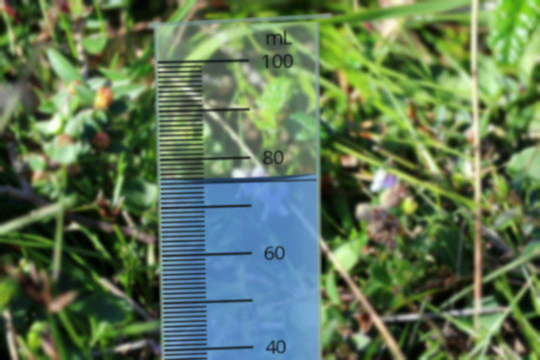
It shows value=75 unit=mL
